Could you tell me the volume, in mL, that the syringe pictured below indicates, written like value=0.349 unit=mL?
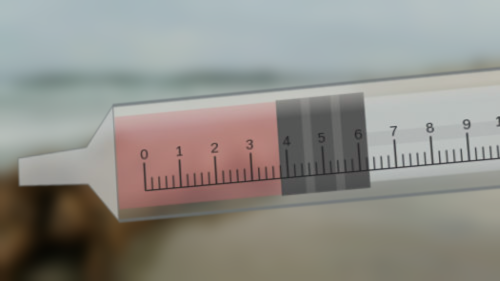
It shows value=3.8 unit=mL
